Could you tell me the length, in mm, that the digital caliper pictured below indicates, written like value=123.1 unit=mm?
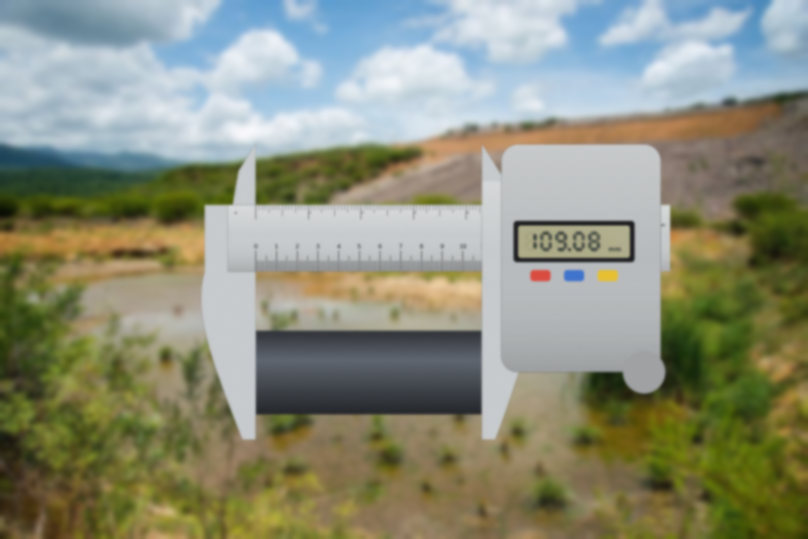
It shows value=109.08 unit=mm
